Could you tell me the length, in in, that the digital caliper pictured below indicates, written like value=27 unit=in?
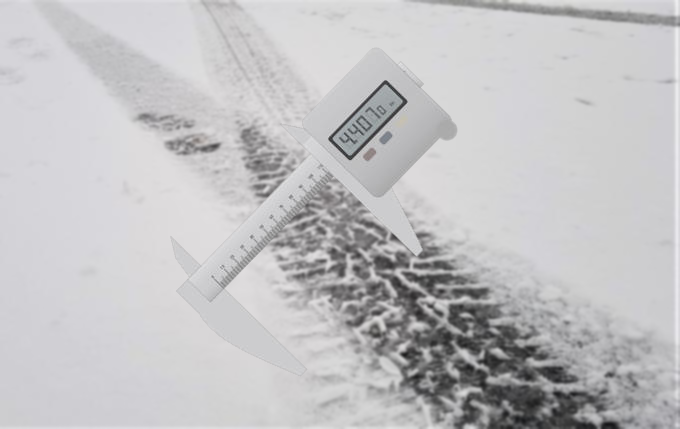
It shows value=4.4070 unit=in
